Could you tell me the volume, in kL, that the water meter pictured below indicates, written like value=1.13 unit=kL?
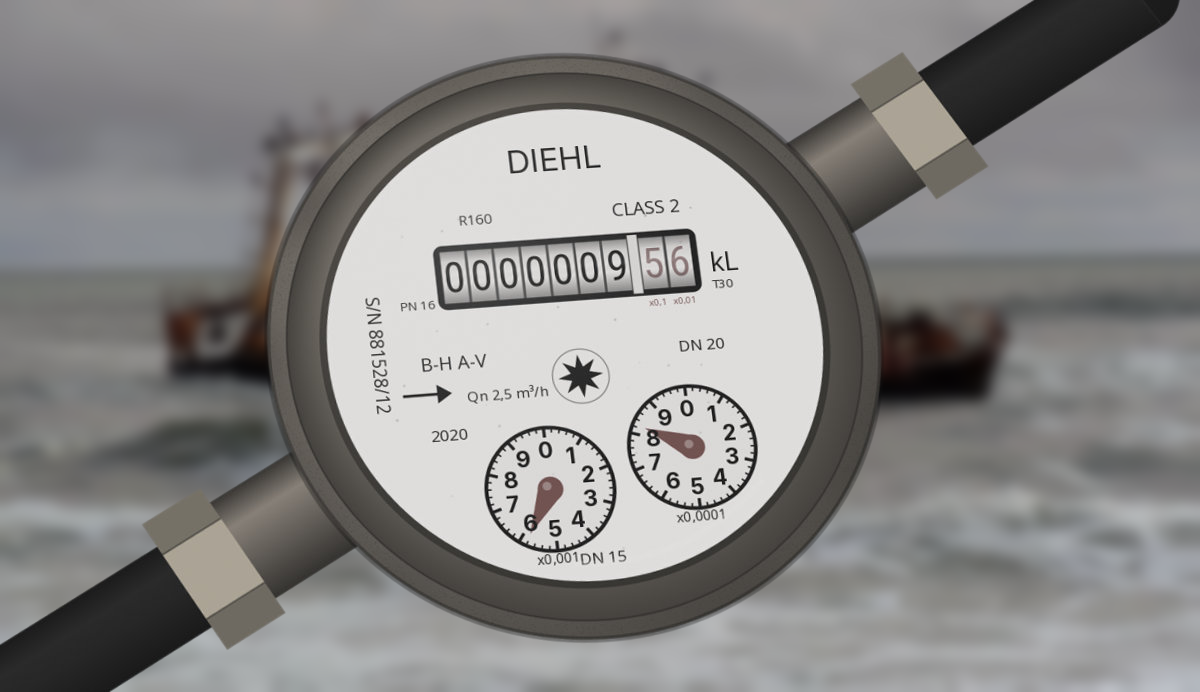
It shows value=9.5658 unit=kL
